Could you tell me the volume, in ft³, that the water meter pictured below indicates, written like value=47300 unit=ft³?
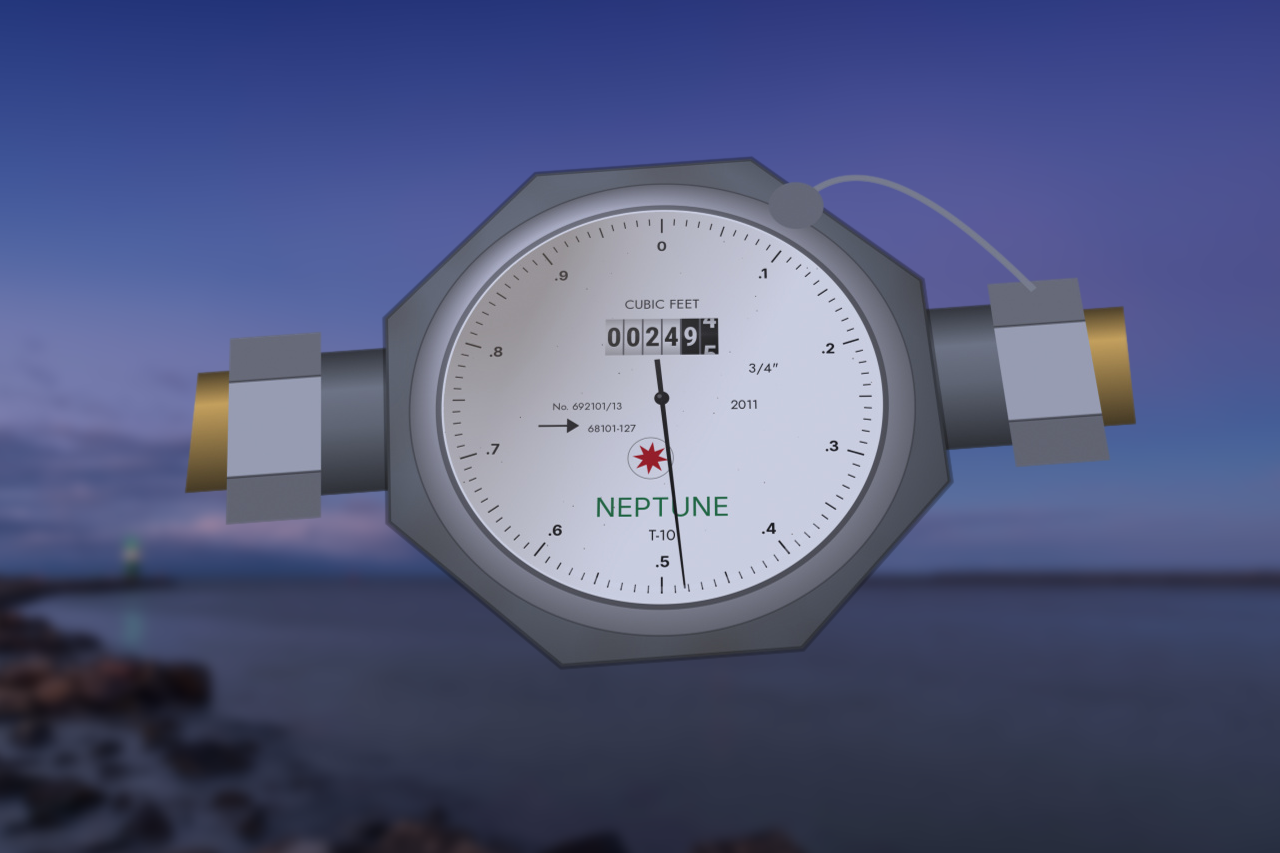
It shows value=2494.48 unit=ft³
